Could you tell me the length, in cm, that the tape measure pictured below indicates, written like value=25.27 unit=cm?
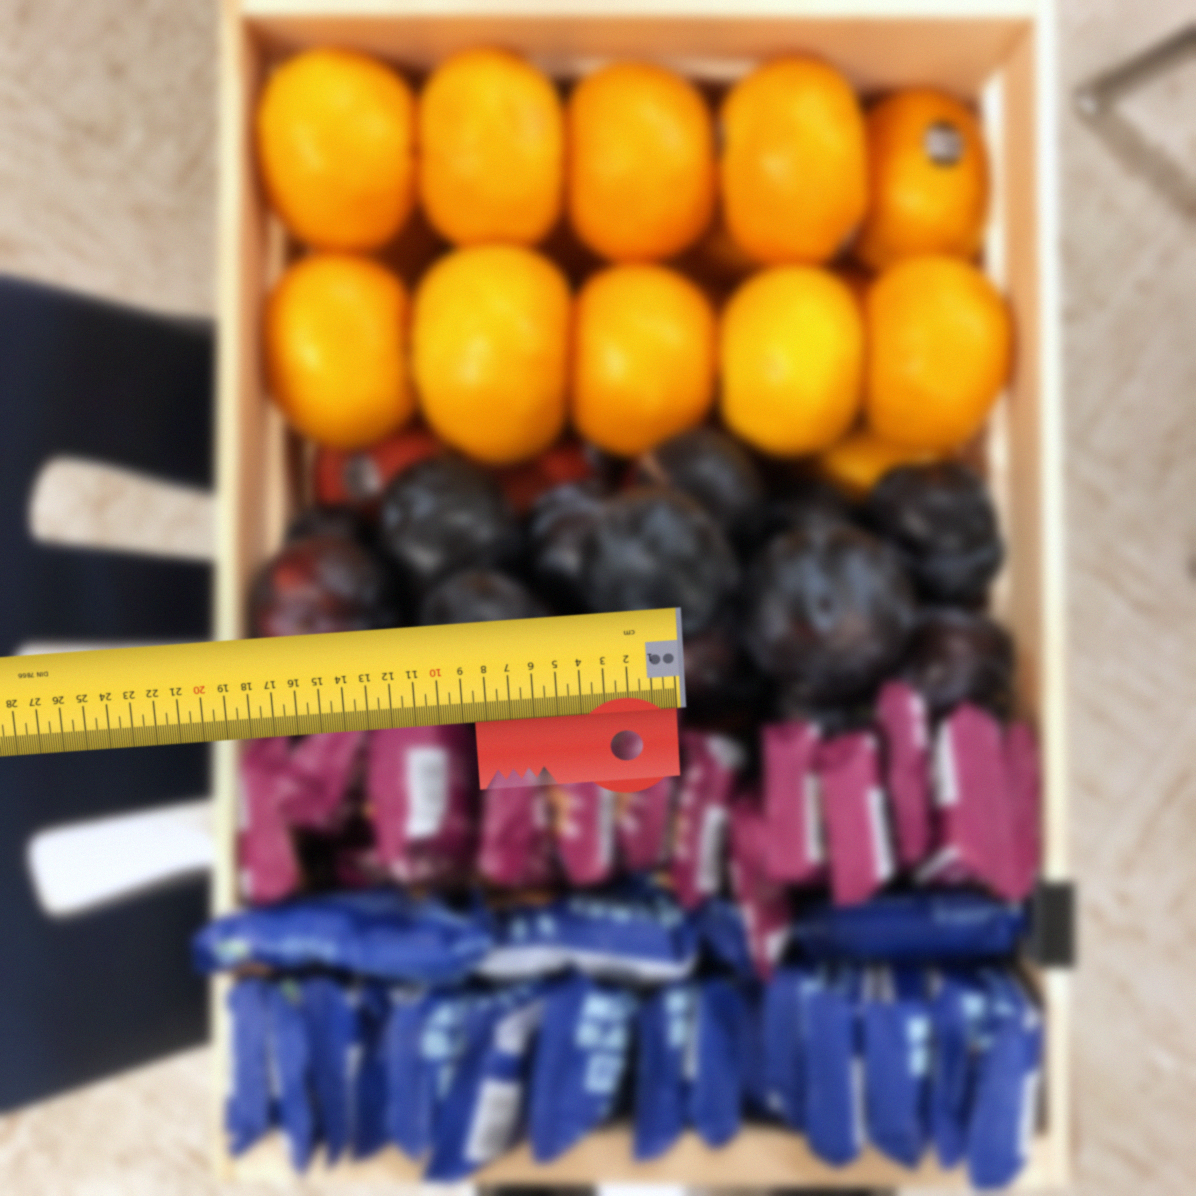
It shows value=8.5 unit=cm
